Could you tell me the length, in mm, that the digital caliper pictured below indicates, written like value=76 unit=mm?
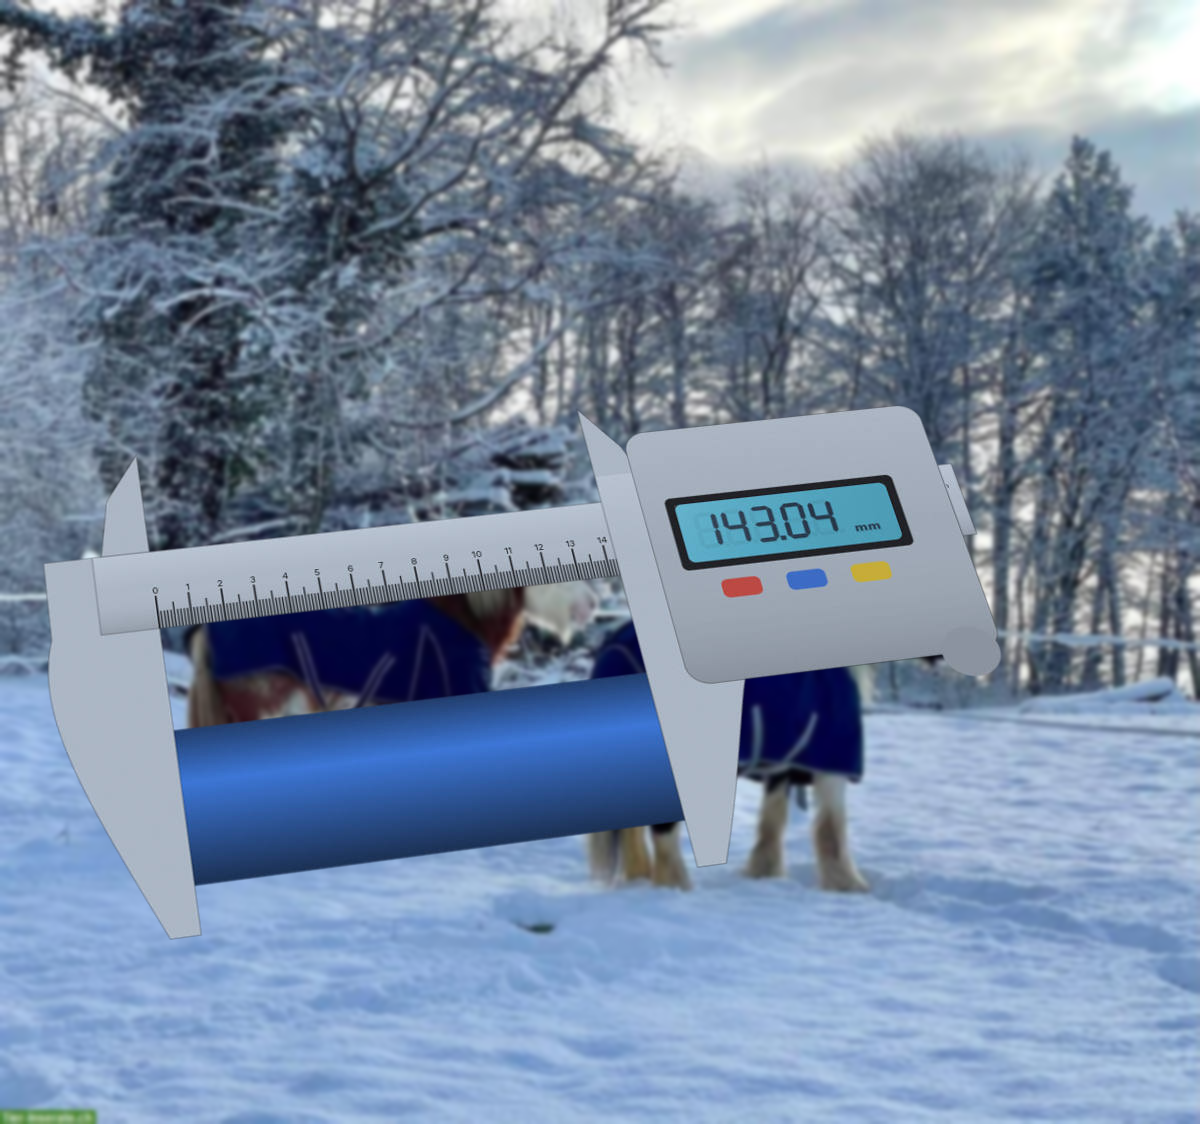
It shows value=143.04 unit=mm
